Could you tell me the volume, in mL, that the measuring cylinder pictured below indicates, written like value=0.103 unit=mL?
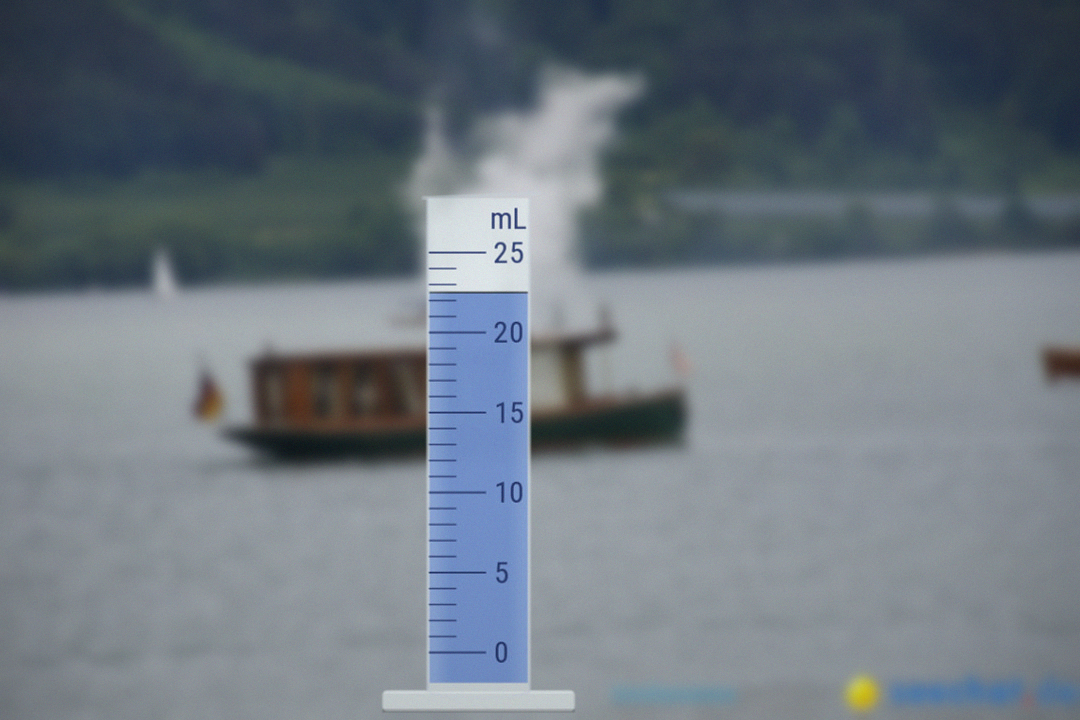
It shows value=22.5 unit=mL
